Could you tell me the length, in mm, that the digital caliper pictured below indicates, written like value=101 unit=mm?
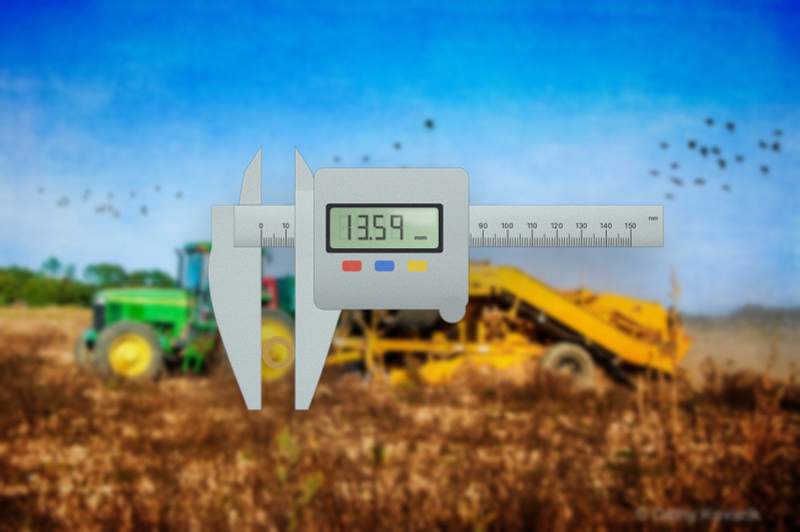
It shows value=13.59 unit=mm
